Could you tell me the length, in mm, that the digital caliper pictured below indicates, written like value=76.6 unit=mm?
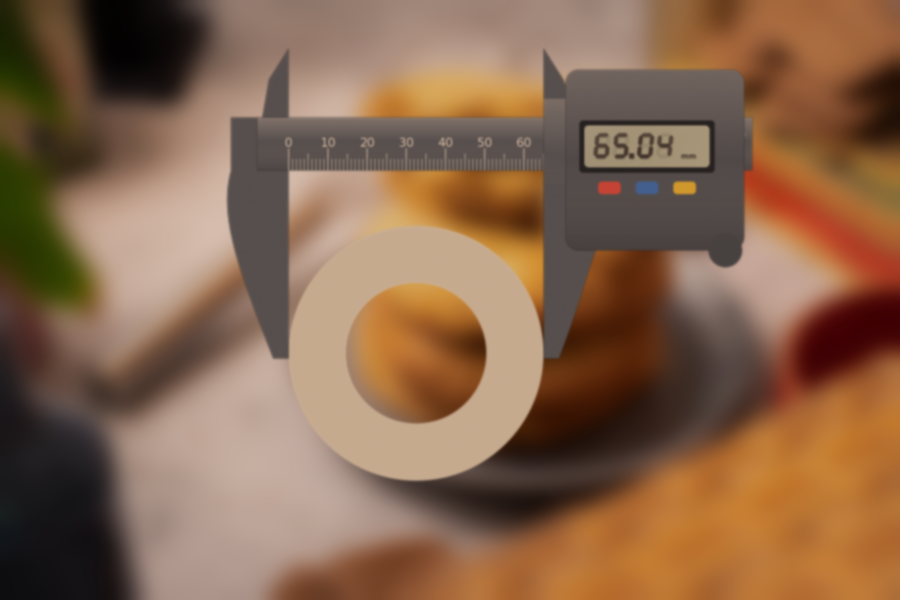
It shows value=65.04 unit=mm
